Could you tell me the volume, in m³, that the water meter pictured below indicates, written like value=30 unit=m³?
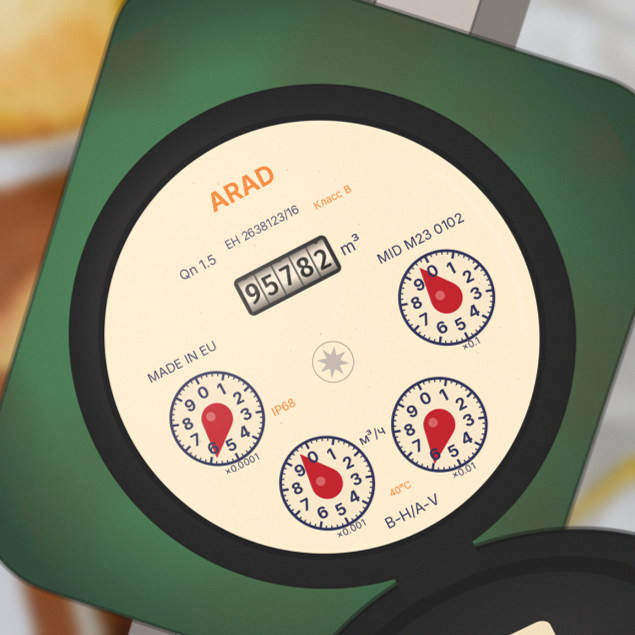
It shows value=95781.9595 unit=m³
